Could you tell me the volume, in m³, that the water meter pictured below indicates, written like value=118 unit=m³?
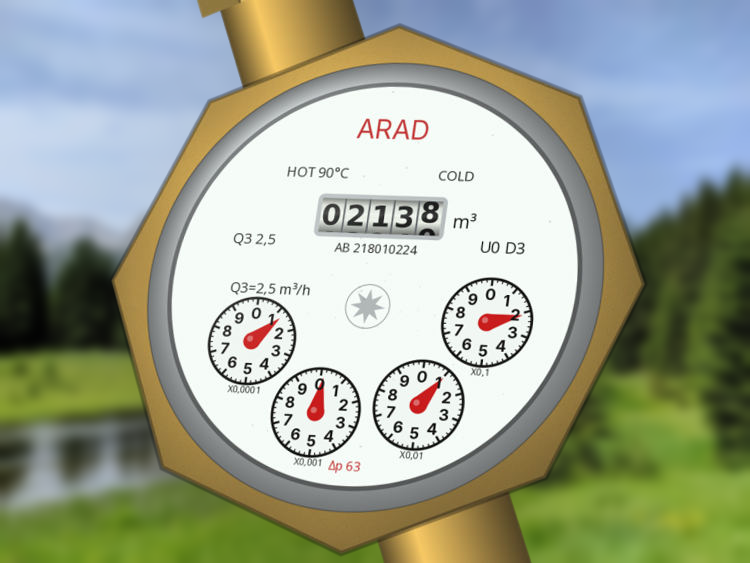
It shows value=2138.2101 unit=m³
